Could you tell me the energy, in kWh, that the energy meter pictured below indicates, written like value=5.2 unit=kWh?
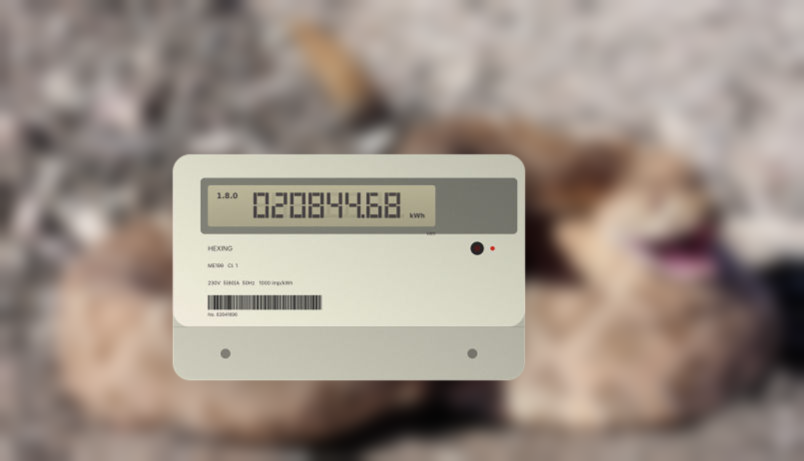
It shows value=20844.68 unit=kWh
